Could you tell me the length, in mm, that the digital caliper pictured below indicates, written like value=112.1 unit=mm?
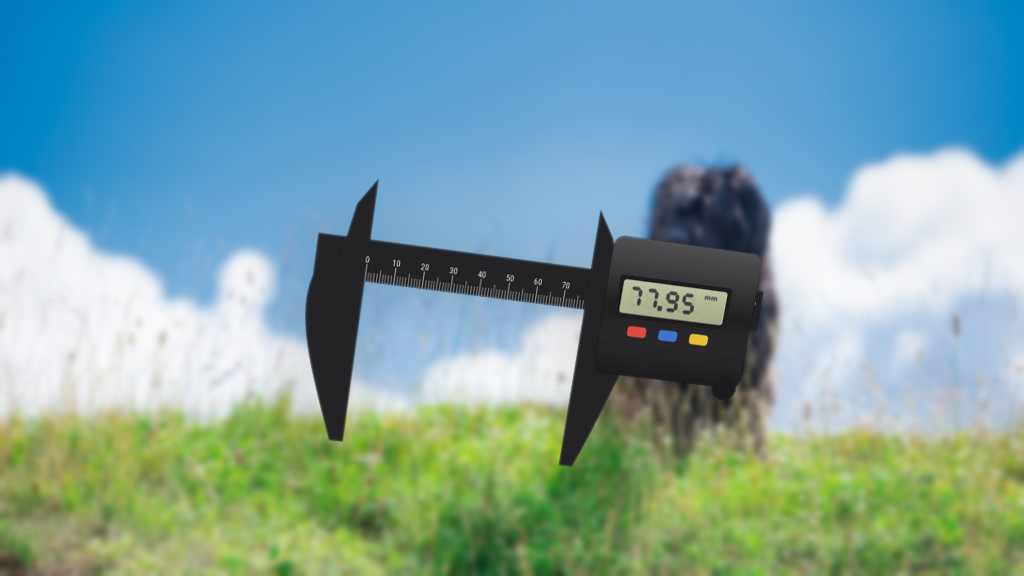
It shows value=77.95 unit=mm
